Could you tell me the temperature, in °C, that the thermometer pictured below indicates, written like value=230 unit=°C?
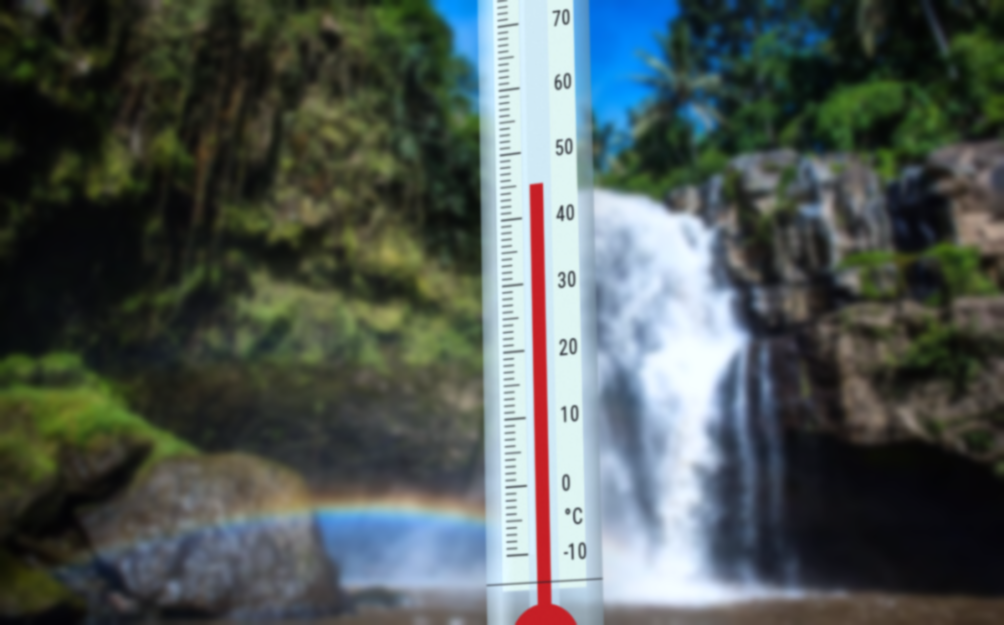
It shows value=45 unit=°C
